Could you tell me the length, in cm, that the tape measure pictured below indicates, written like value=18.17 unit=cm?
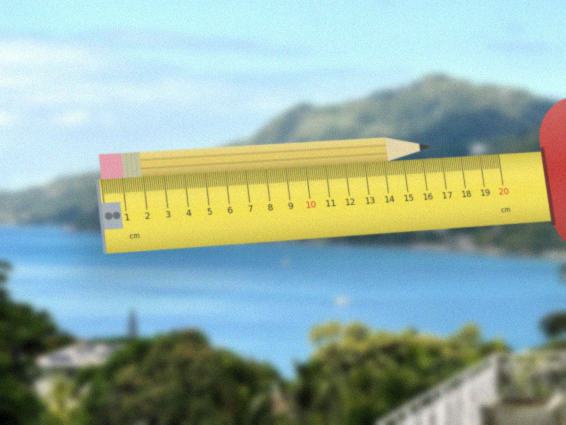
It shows value=16.5 unit=cm
